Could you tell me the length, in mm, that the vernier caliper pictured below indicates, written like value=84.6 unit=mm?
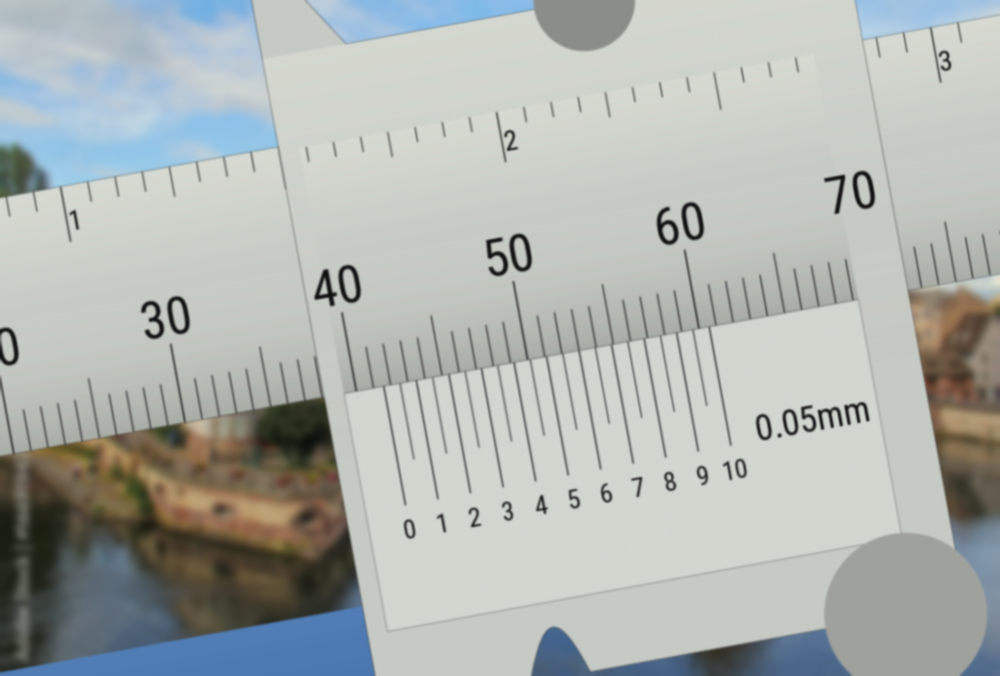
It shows value=41.6 unit=mm
